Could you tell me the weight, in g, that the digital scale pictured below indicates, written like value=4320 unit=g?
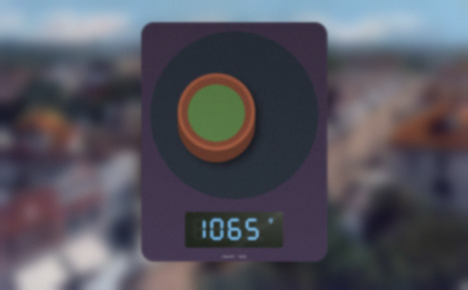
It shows value=1065 unit=g
